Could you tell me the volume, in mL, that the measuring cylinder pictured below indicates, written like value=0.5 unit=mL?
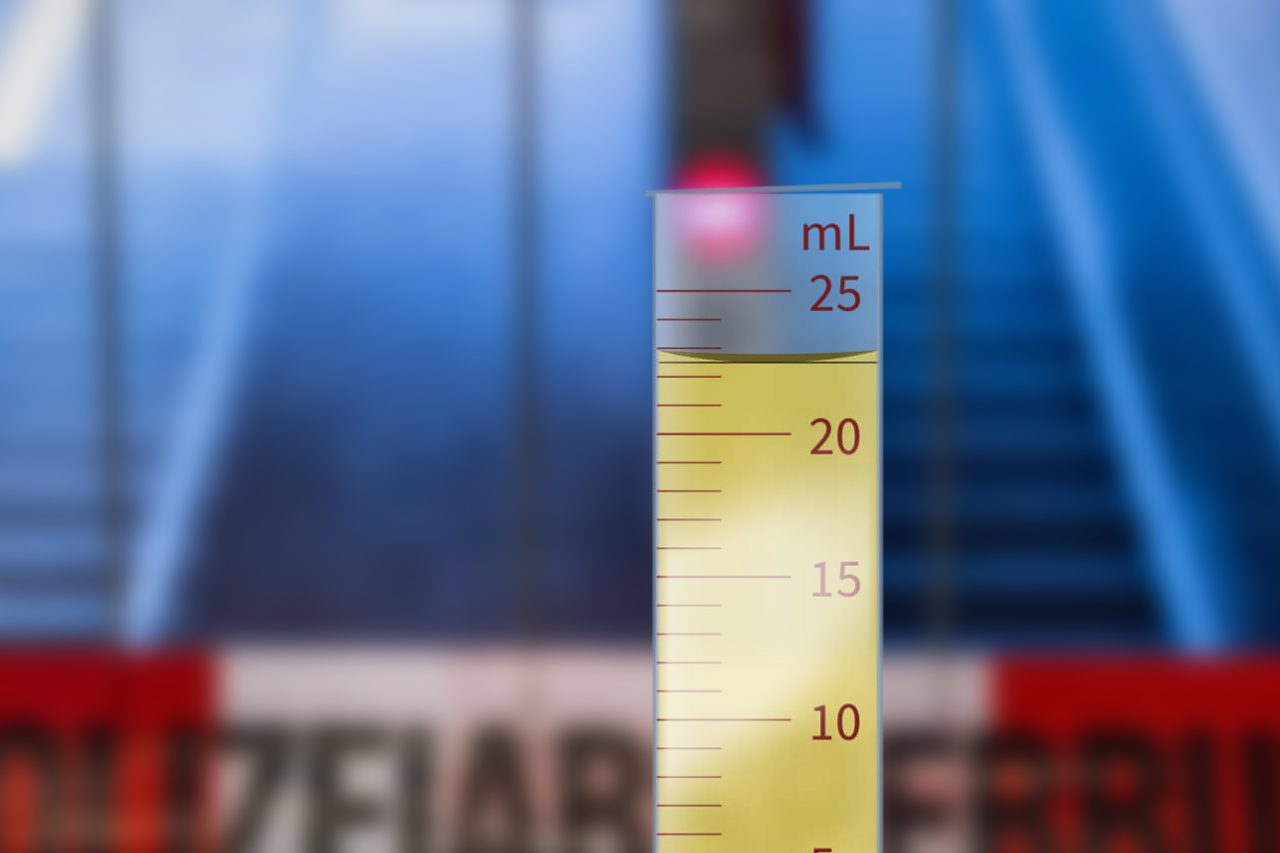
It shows value=22.5 unit=mL
